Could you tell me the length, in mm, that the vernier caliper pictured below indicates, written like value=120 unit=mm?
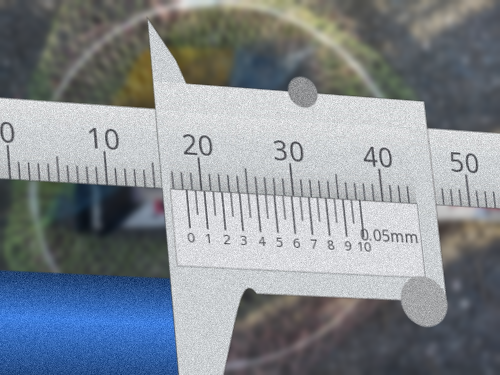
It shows value=18.4 unit=mm
